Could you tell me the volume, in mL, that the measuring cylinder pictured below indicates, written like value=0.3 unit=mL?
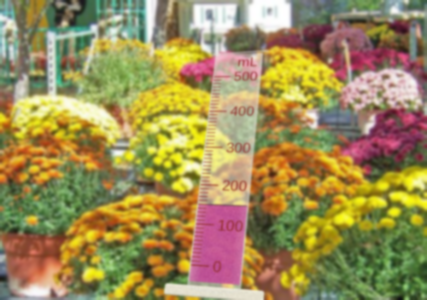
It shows value=150 unit=mL
